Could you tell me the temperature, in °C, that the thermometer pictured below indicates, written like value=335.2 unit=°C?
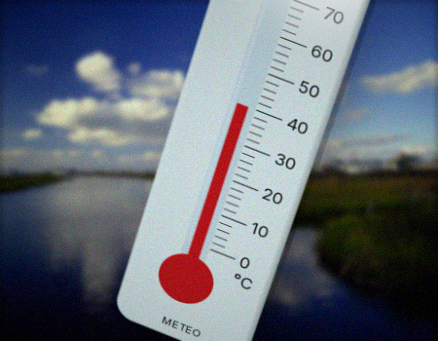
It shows value=40 unit=°C
